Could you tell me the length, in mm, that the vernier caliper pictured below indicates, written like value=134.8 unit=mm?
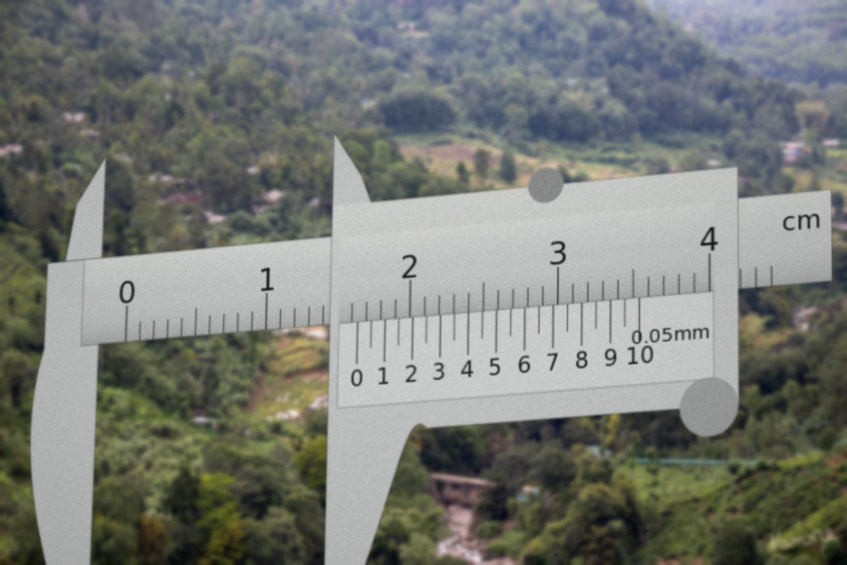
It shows value=16.4 unit=mm
